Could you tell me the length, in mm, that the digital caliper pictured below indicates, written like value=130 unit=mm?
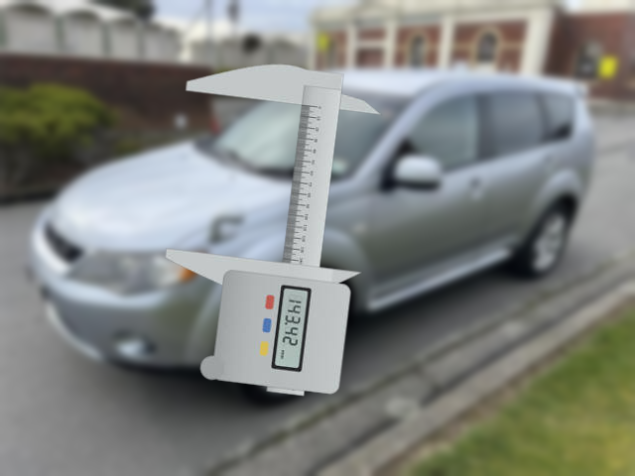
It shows value=143.42 unit=mm
